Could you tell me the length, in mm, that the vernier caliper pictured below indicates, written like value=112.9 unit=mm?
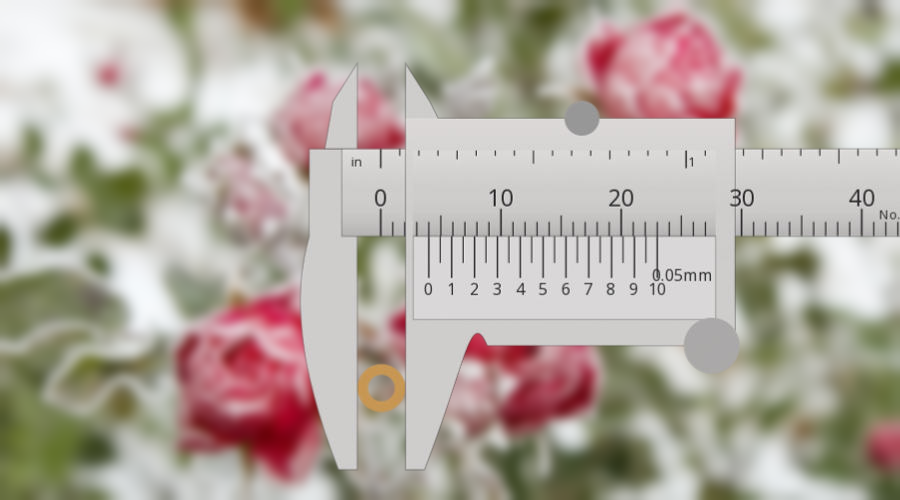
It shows value=4.0 unit=mm
